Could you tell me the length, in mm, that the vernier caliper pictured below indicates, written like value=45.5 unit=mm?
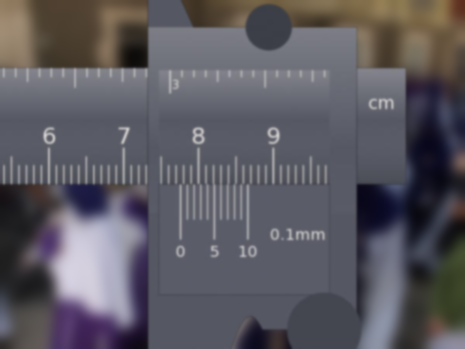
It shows value=77.6 unit=mm
